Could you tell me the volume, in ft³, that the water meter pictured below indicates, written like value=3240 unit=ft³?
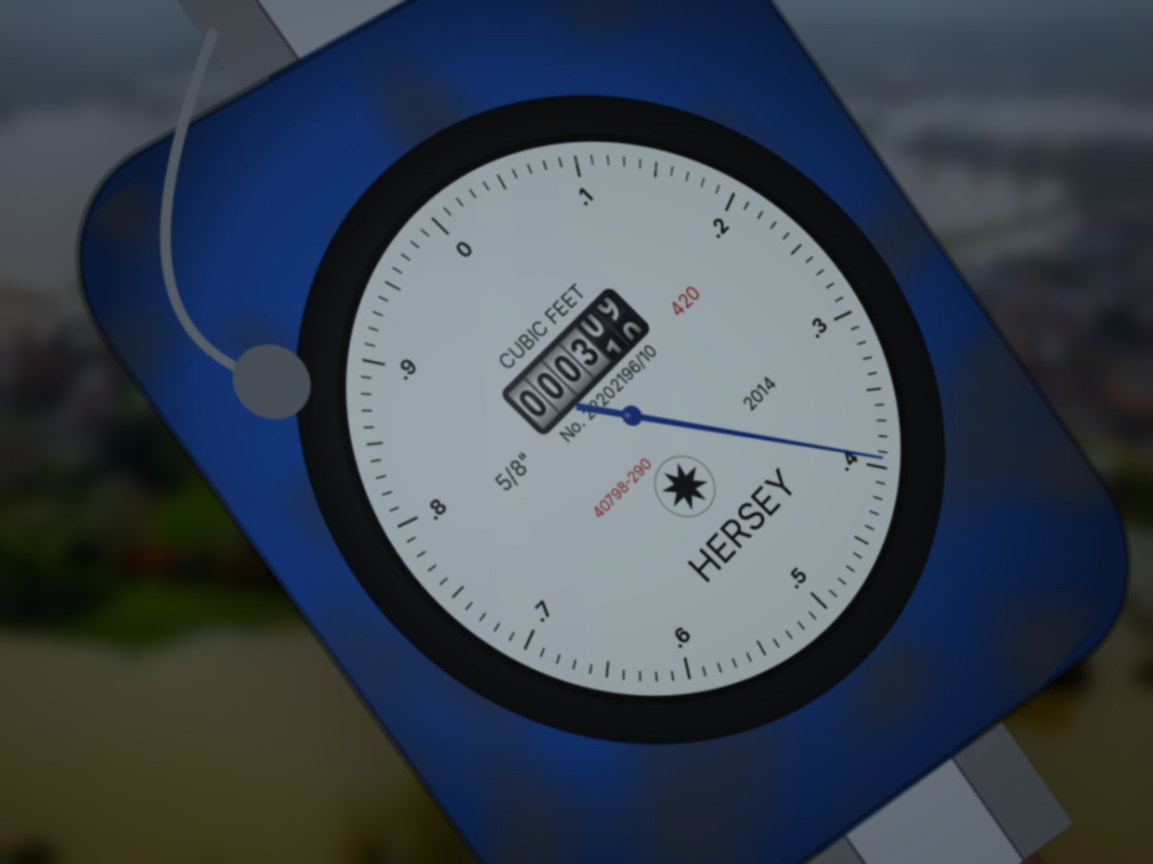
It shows value=309.39 unit=ft³
